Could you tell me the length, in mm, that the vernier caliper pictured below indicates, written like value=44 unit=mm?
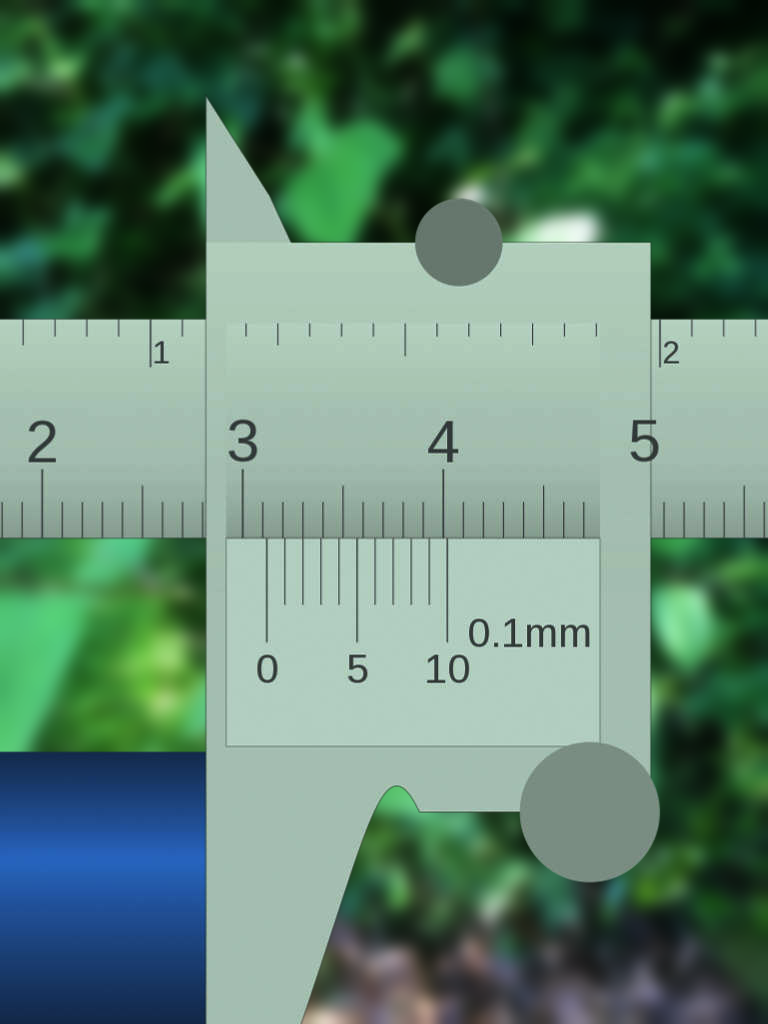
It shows value=31.2 unit=mm
